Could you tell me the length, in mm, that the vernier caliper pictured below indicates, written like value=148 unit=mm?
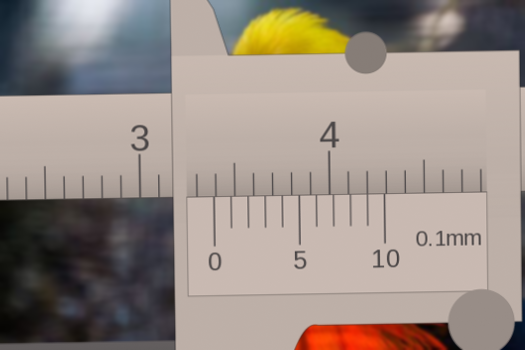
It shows value=33.9 unit=mm
